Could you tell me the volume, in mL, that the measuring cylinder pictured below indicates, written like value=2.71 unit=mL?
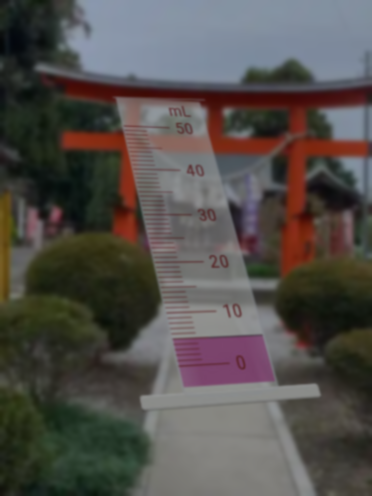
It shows value=5 unit=mL
